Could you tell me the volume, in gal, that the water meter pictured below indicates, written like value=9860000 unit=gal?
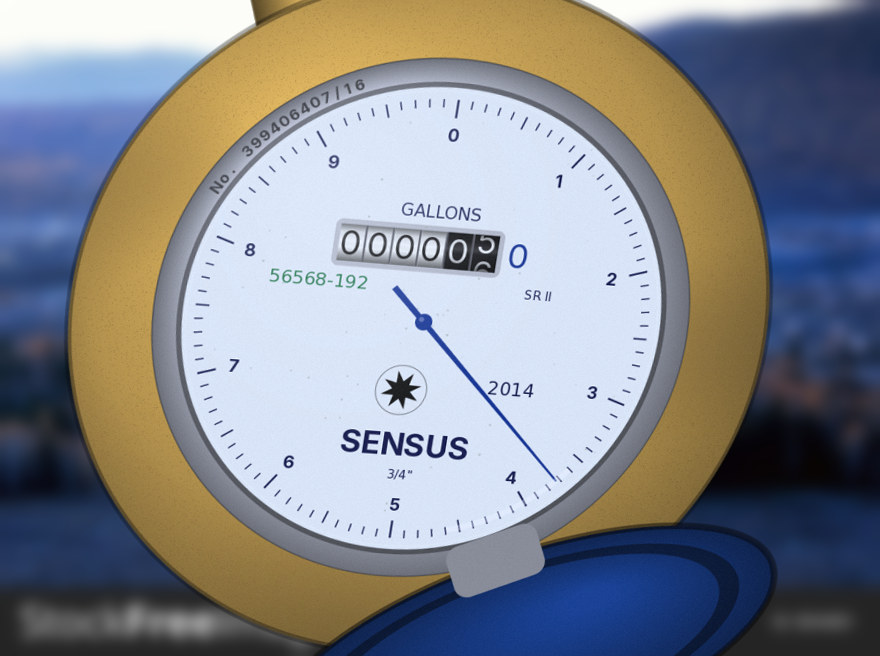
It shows value=53.7 unit=gal
